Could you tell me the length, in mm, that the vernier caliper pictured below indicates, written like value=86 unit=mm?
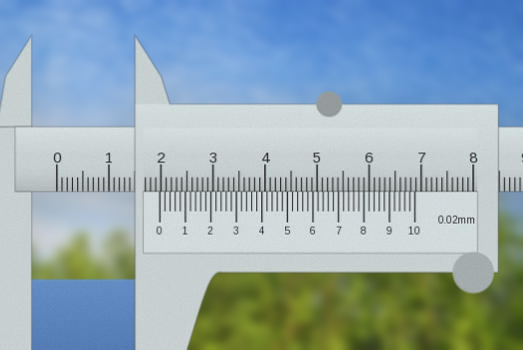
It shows value=19.8 unit=mm
